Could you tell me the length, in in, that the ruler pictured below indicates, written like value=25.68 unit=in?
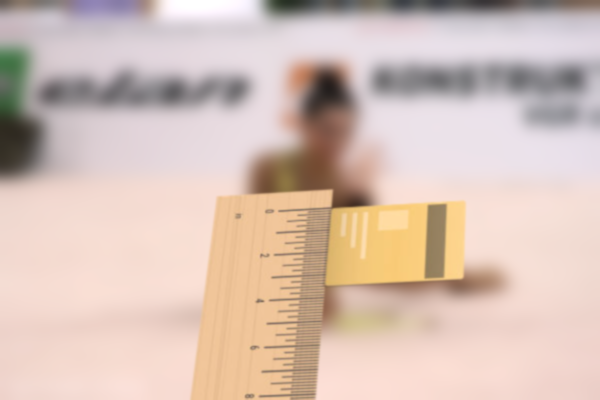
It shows value=3.5 unit=in
